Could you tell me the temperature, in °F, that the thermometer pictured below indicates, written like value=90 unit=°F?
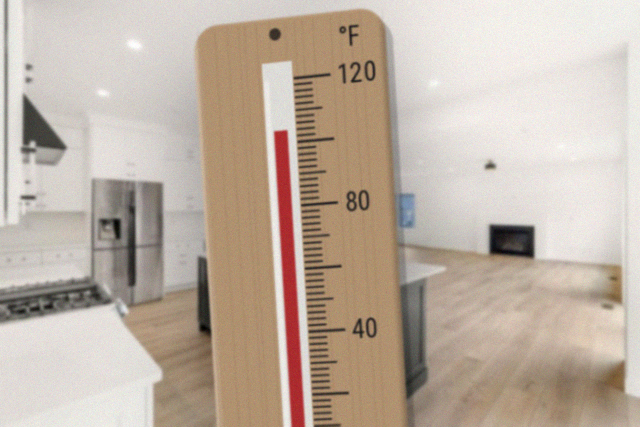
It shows value=104 unit=°F
